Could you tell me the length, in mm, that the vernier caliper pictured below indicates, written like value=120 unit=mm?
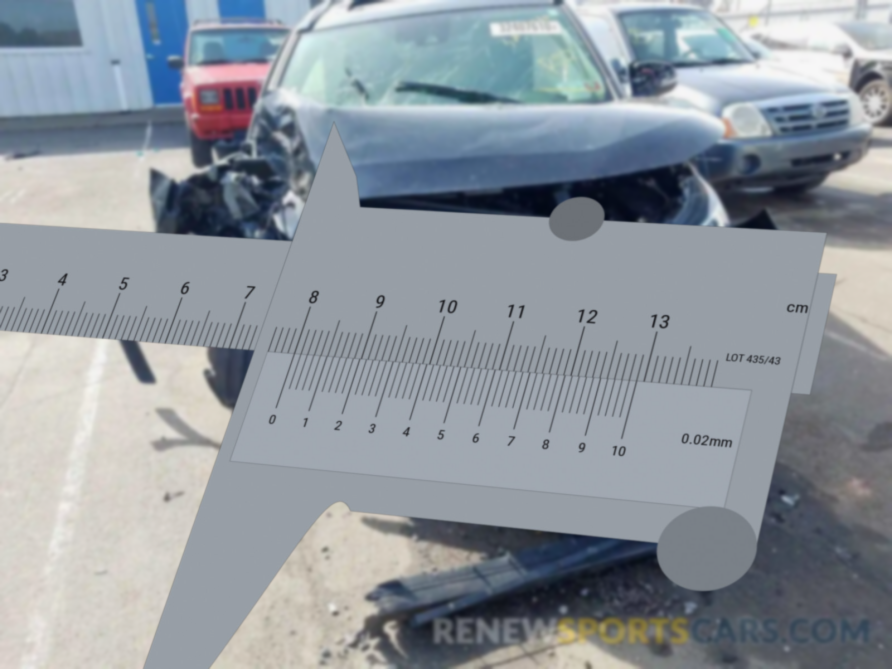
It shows value=80.0 unit=mm
